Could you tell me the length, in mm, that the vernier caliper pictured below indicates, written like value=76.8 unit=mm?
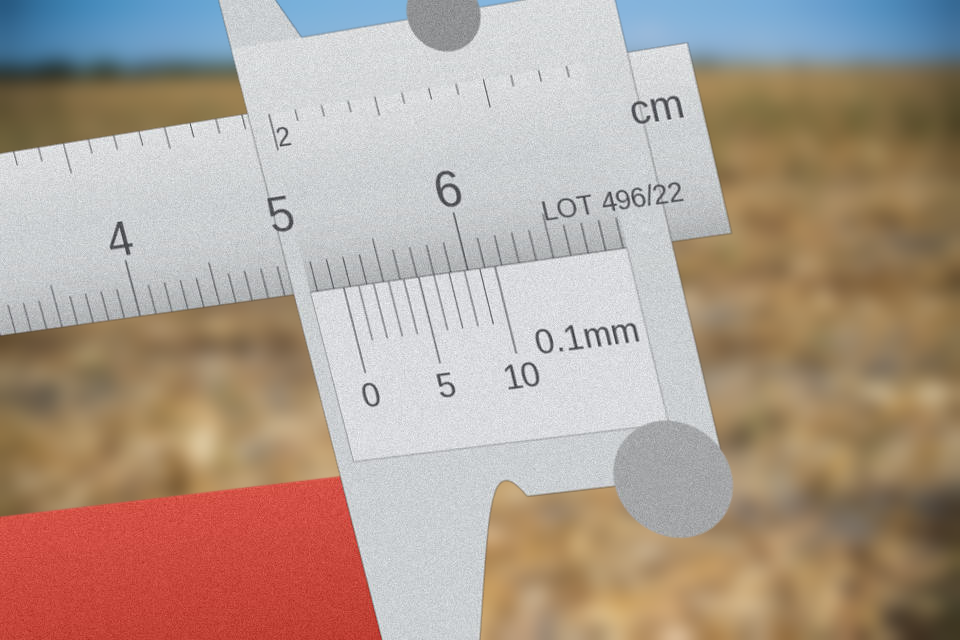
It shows value=52.6 unit=mm
